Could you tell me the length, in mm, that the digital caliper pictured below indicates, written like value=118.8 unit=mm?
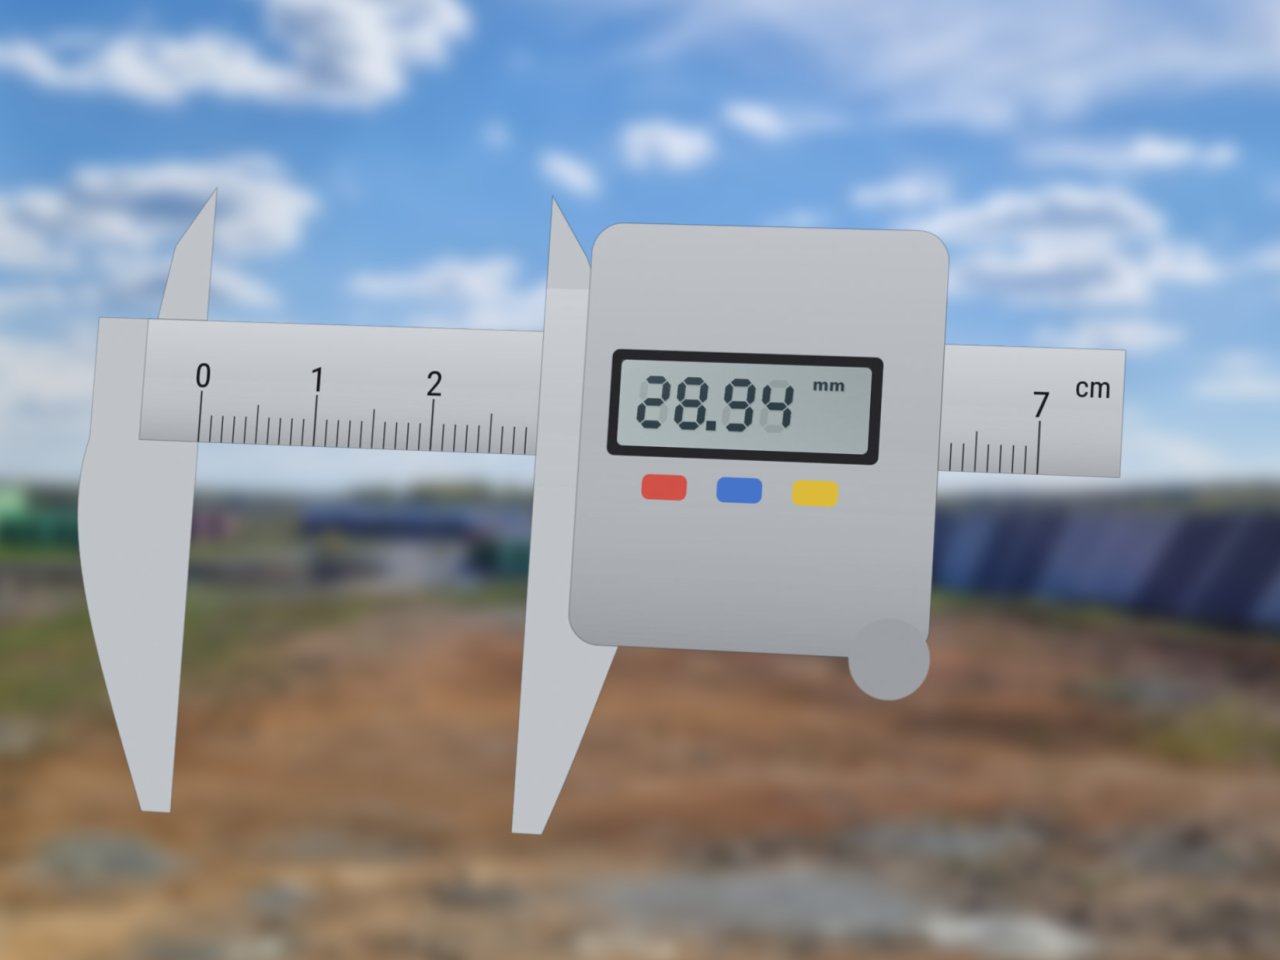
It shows value=28.94 unit=mm
